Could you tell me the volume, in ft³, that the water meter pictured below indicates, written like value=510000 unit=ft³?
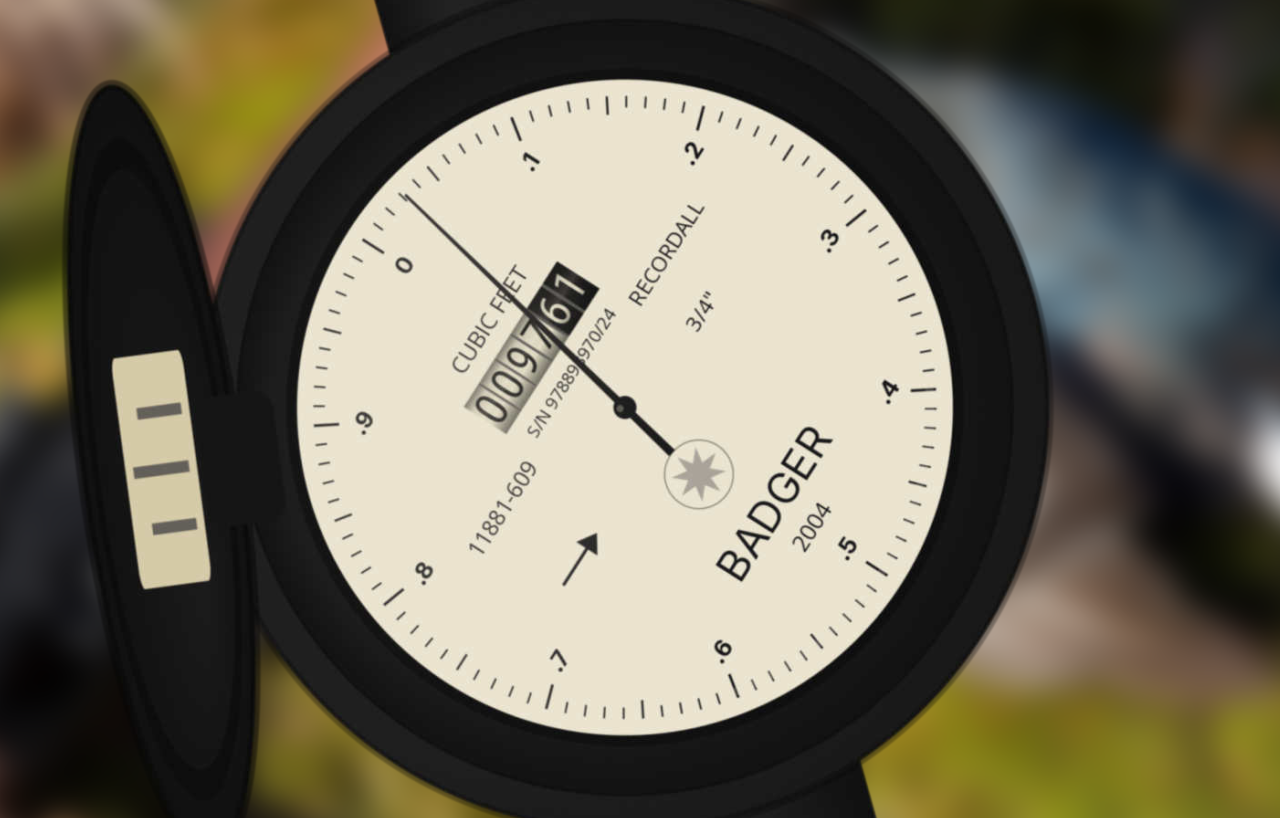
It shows value=9761.03 unit=ft³
